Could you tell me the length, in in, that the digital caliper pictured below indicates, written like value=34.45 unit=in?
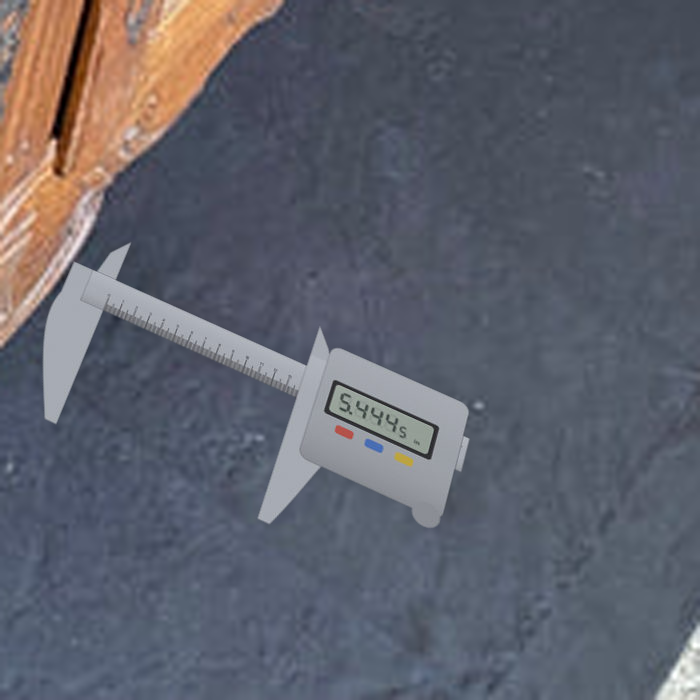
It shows value=5.4445 unit=in
